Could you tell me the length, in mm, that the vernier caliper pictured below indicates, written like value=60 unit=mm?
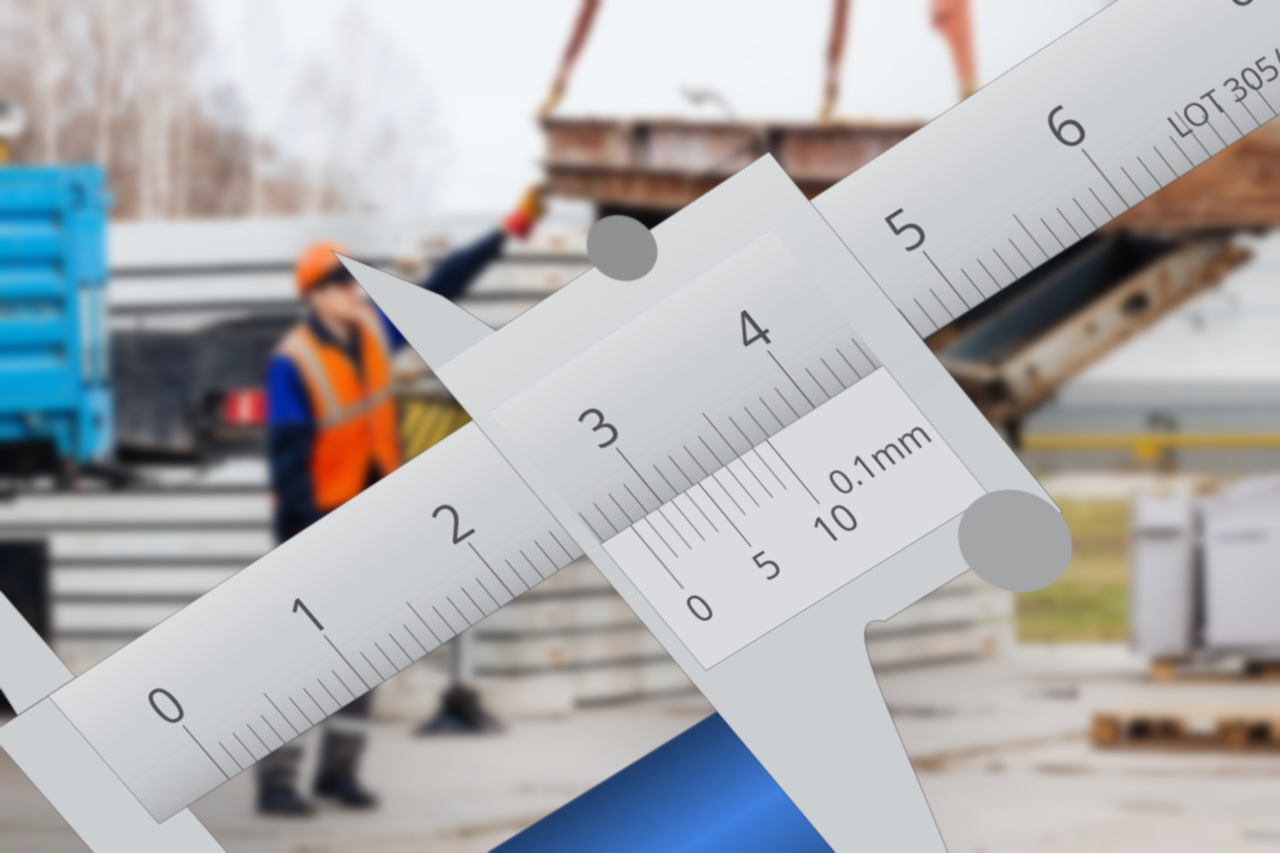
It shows value=27.8 unit=mm
